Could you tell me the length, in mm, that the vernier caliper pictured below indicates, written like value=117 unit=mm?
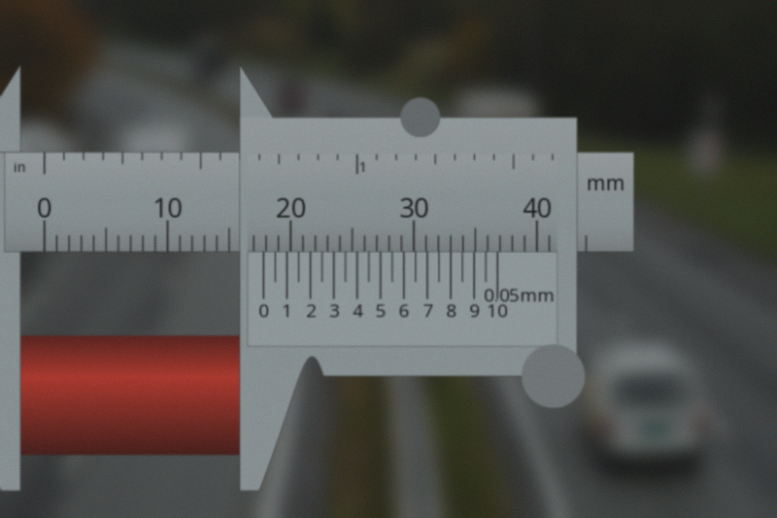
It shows value=17.8 unit=mm
